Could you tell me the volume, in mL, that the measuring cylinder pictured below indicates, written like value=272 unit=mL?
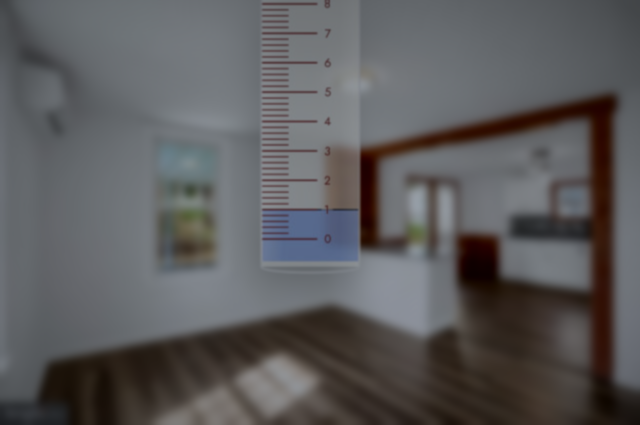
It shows value=1 unit=mL
